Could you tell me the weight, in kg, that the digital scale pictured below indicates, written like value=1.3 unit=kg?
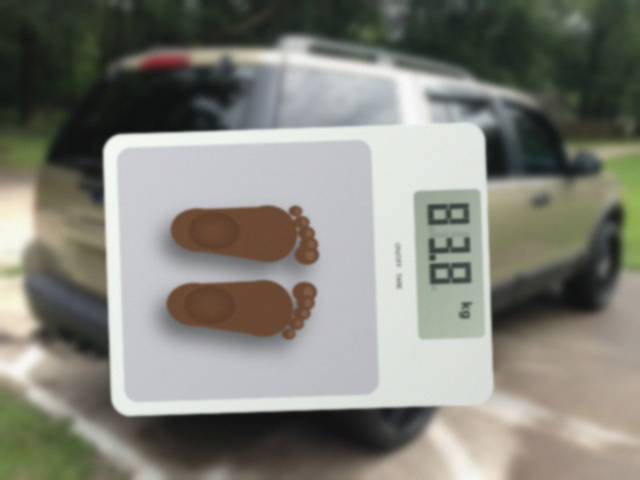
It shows value=83.8 unit=kg
